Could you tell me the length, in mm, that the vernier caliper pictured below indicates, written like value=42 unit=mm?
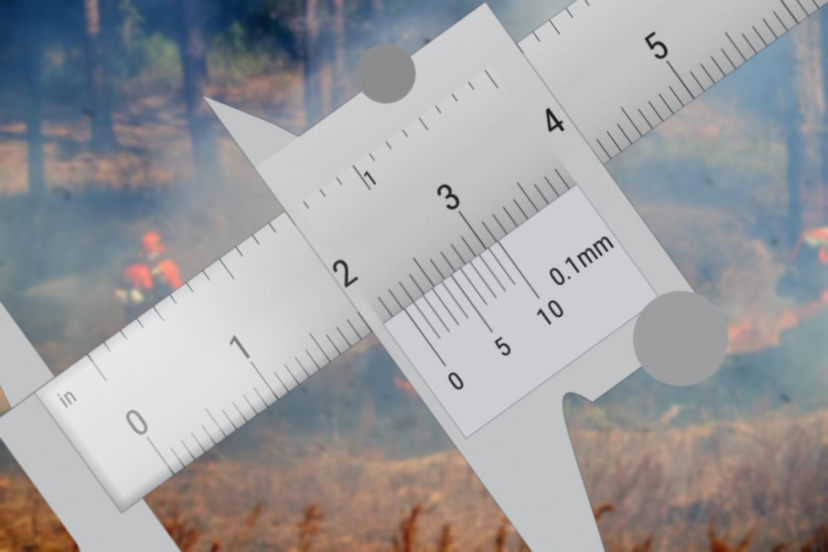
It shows value=22.1 unit=mm
